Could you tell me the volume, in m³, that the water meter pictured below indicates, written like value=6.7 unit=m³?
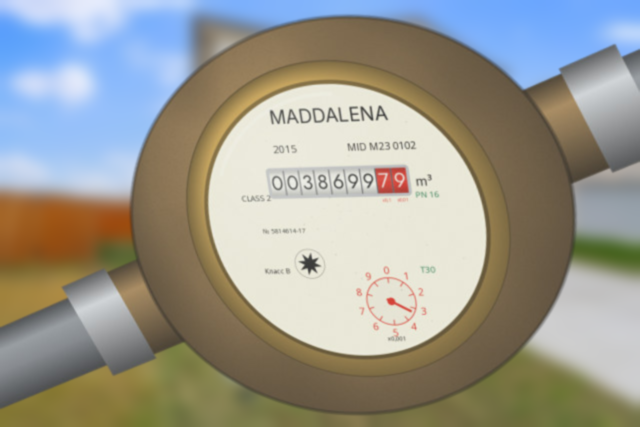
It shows value=38699.793 unit=m³
